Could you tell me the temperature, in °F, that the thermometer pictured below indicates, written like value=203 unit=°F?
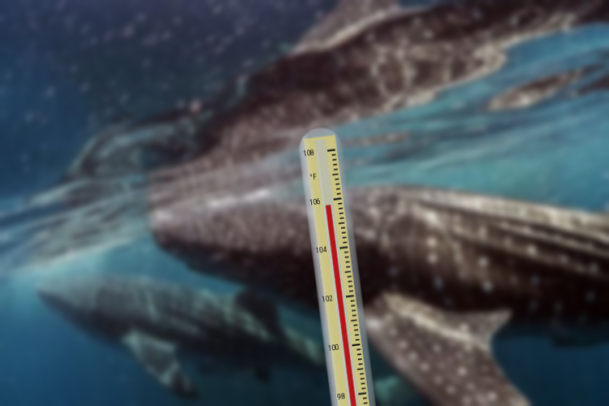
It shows value=105.8 unit=°F
